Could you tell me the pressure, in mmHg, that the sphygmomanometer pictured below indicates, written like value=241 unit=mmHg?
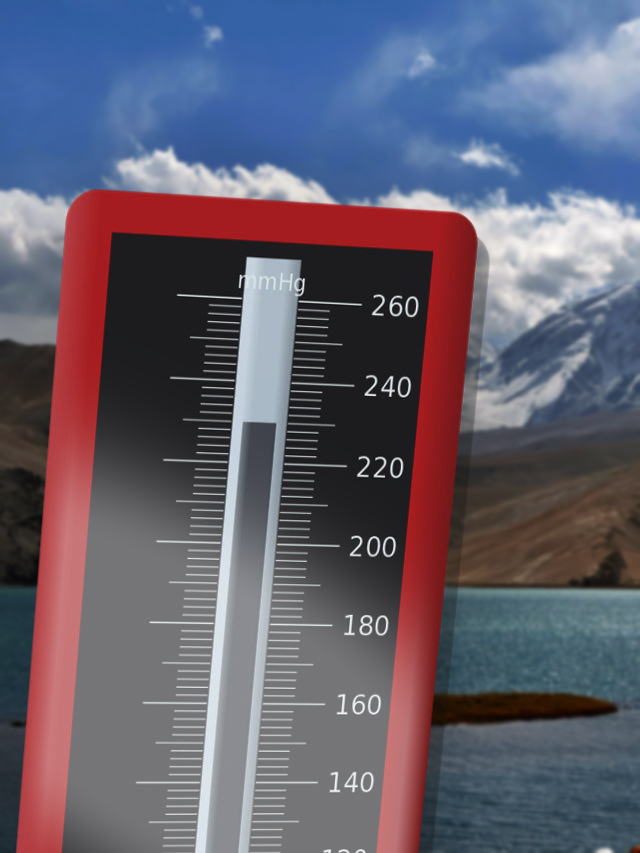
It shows value=230 unit=mmHg
